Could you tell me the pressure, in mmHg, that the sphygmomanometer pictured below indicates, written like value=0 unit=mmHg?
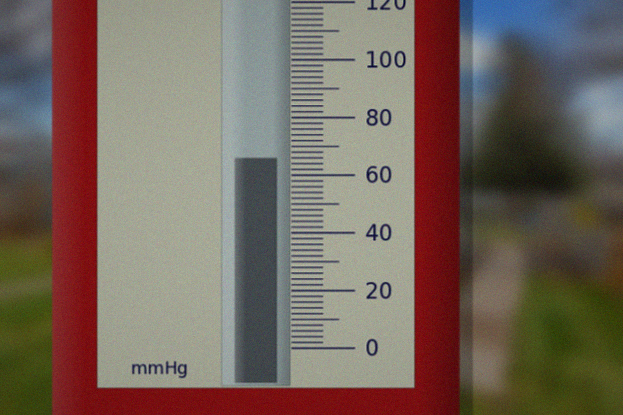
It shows value=66 unit=mmHg
